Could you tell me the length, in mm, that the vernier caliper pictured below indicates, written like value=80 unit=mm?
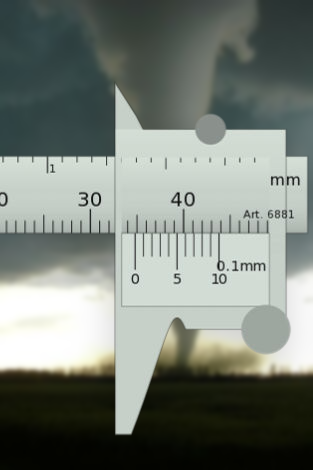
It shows value=34.8 unit=mm
